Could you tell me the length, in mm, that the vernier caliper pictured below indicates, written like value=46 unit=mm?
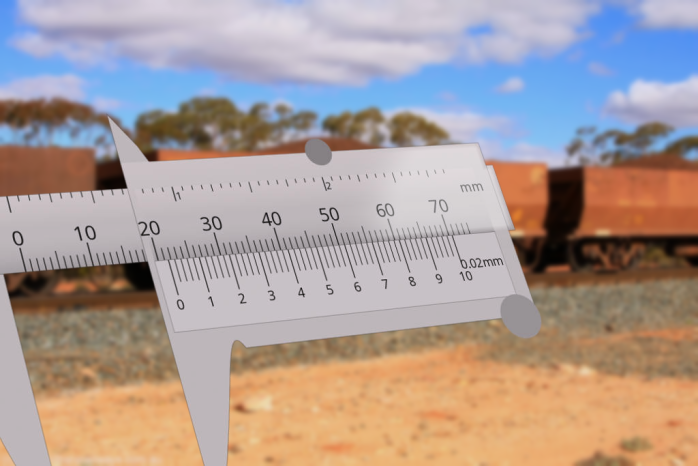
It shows value=21.6 unit=mm
